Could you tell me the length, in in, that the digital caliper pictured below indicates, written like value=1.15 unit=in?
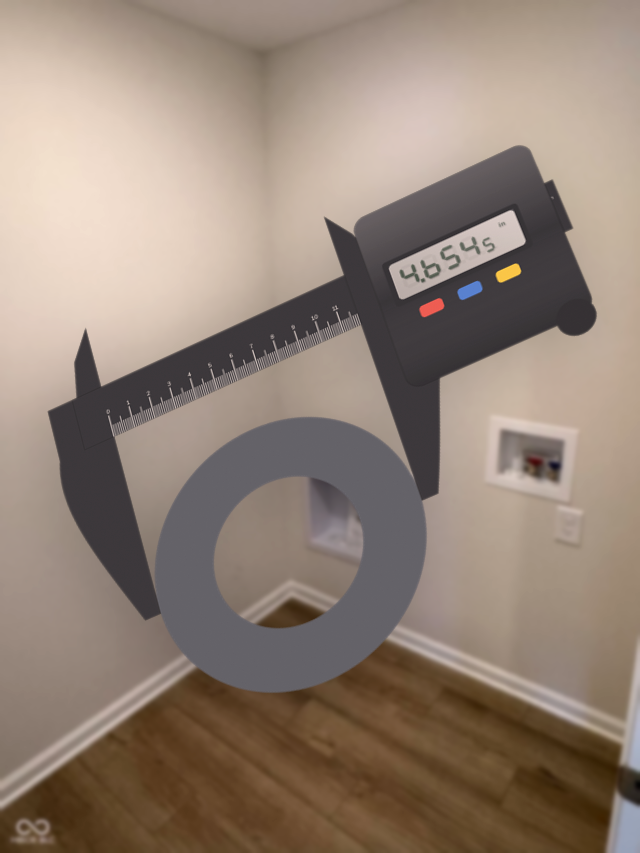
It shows value=4.6545 unit=in
